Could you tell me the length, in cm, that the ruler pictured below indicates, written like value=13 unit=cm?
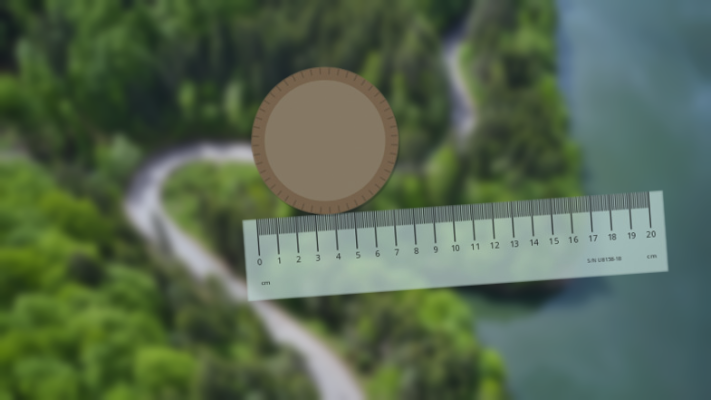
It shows value=7.5 unit=cm
